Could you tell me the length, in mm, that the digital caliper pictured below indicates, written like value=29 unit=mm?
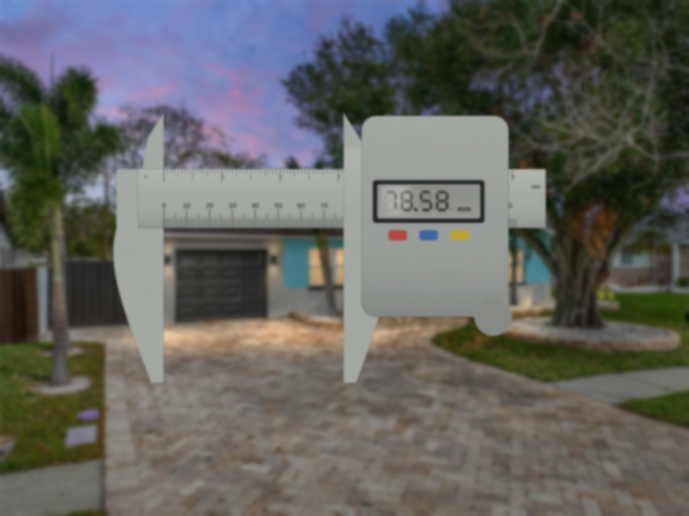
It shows value=78.58 unit=mm
